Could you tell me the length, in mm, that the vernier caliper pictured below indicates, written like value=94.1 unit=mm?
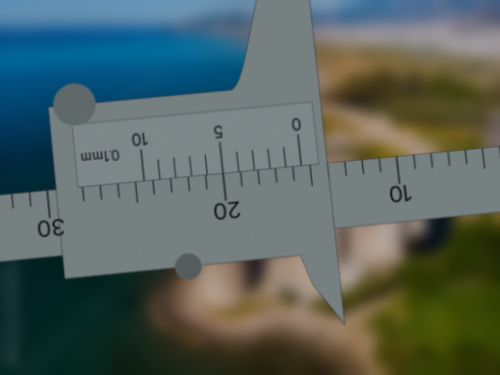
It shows value=15.5 unit=mm
